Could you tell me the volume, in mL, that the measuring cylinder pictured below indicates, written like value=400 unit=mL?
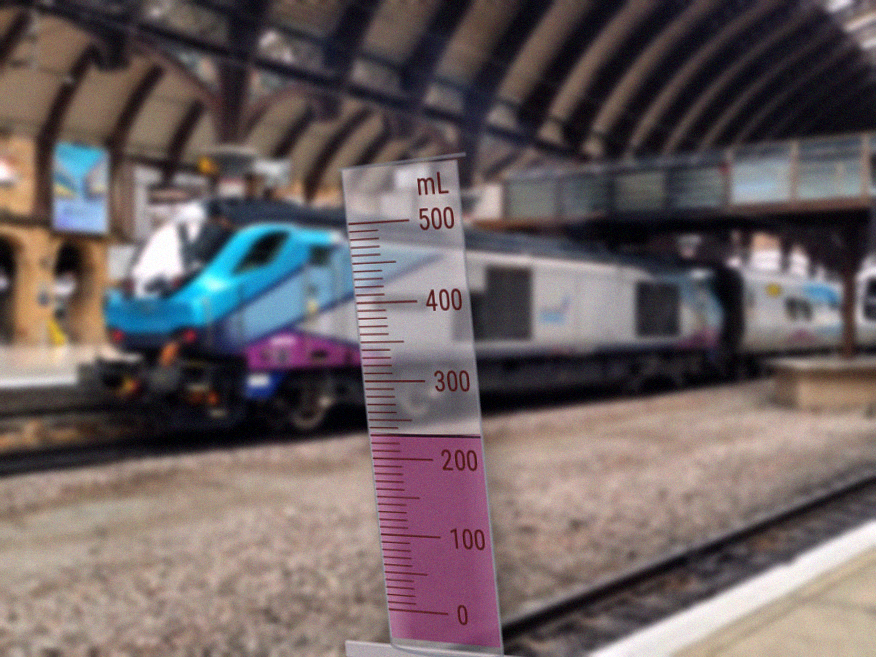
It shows value=230 unit=mL
